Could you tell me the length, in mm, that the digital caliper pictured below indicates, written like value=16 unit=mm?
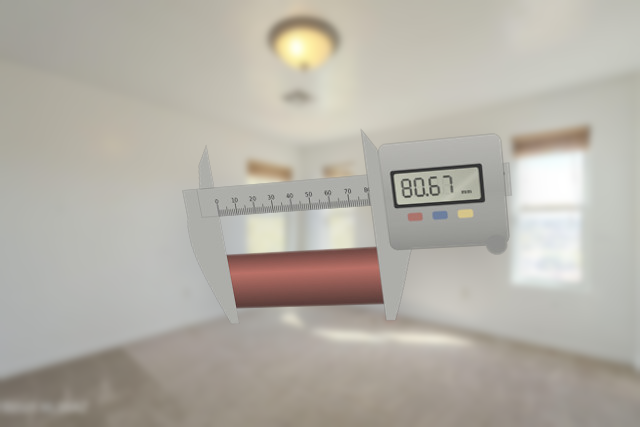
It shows value=80.67 unit=mm
